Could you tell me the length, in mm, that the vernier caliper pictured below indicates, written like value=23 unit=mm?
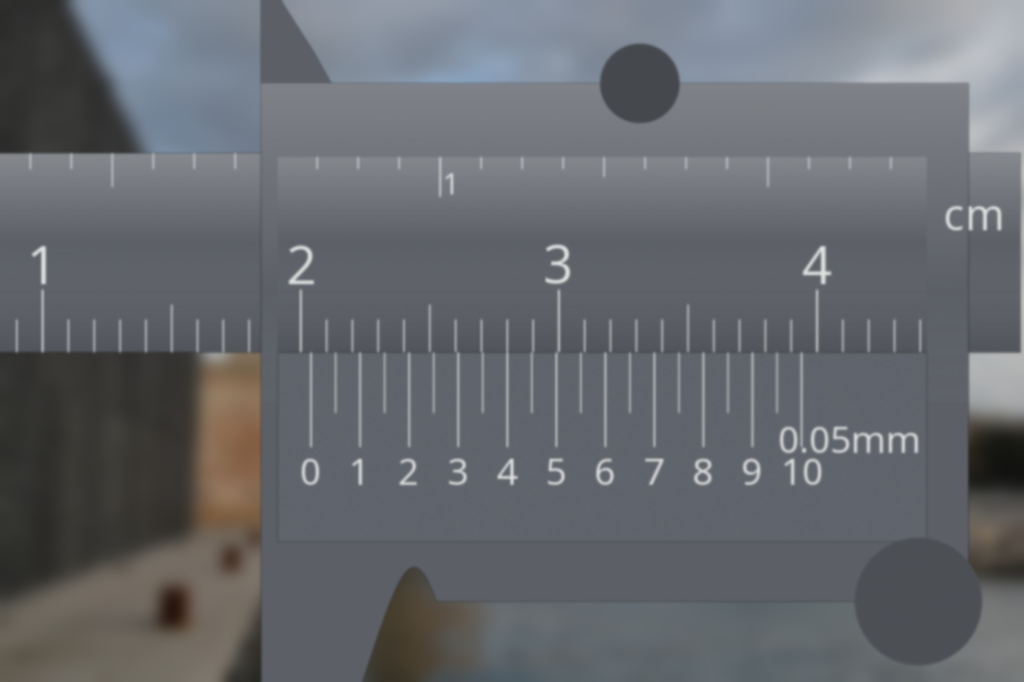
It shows value=20.4 unit=mm
